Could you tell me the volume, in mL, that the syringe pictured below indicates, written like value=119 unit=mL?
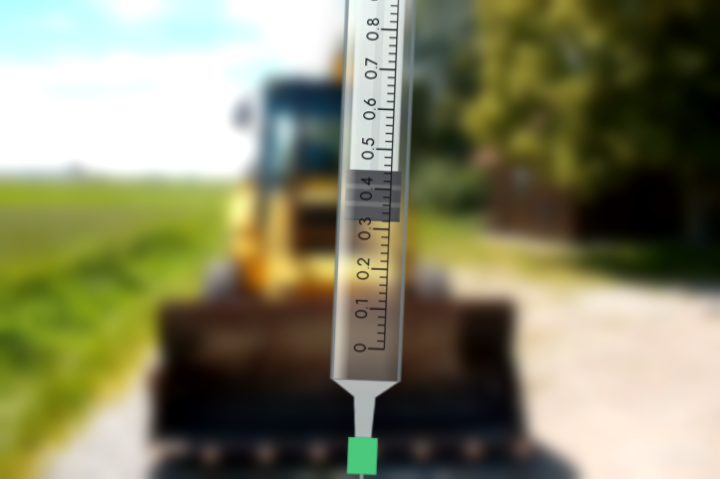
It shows value=0.32 unit=mL
